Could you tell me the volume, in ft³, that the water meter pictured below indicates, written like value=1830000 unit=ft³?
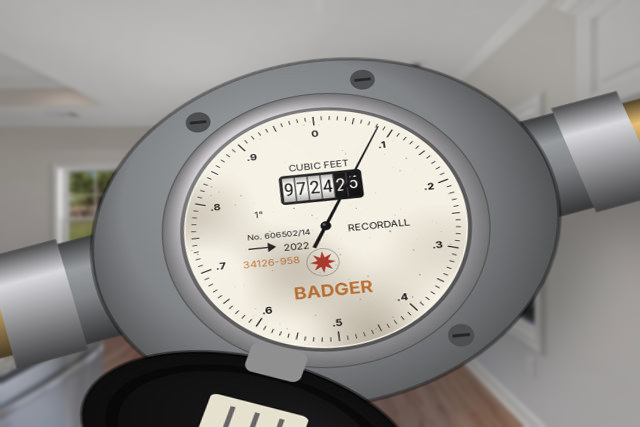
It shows value=972425.08 unit=ft³
